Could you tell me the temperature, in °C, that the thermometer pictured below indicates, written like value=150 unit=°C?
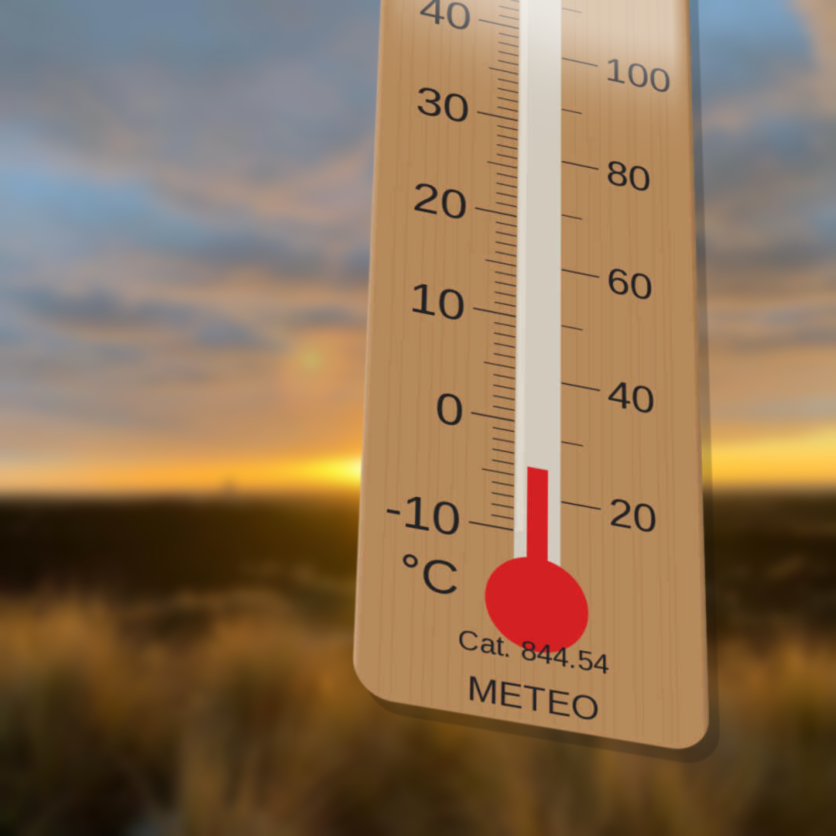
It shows value=-4 unit=°C
